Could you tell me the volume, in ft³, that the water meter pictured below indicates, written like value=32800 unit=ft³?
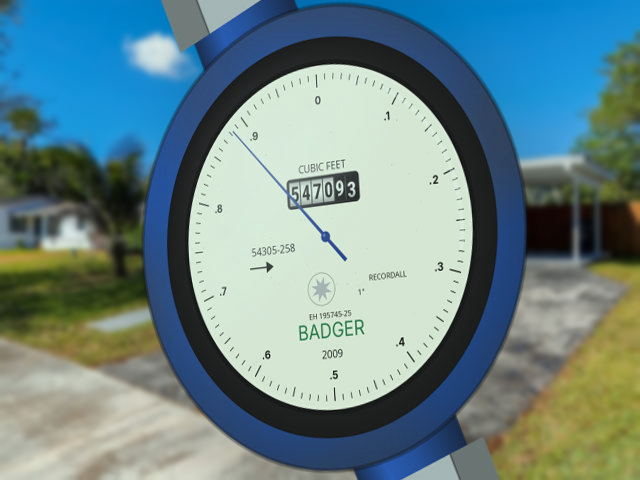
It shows value=547092.88 unit=ft³
